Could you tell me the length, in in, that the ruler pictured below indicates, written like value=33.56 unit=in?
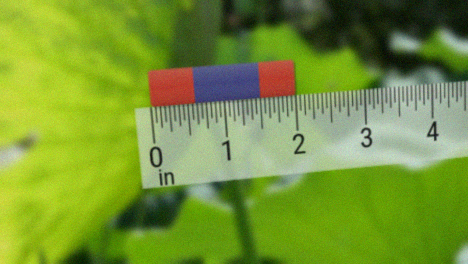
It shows value=2 unit=in
